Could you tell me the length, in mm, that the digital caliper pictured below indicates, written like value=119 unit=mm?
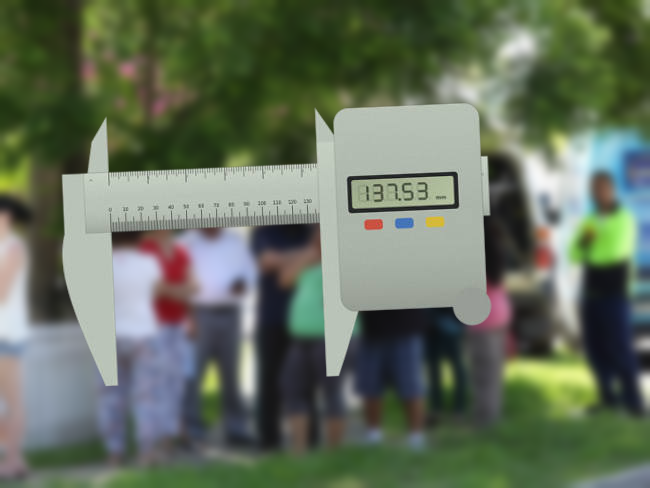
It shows value=137.53 unit=mm
